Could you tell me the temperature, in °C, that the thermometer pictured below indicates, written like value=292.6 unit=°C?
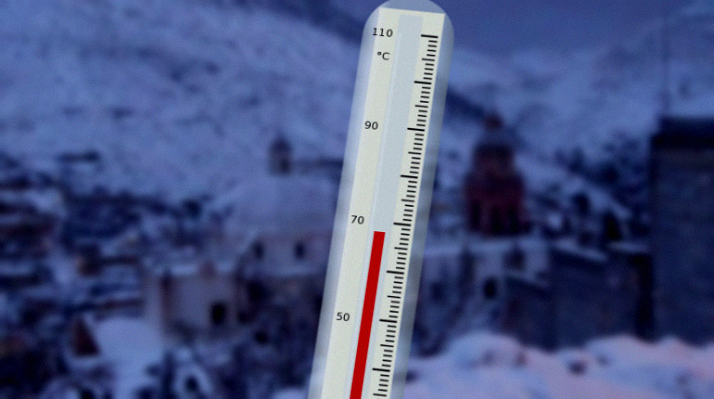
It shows value=68 unit=°C
